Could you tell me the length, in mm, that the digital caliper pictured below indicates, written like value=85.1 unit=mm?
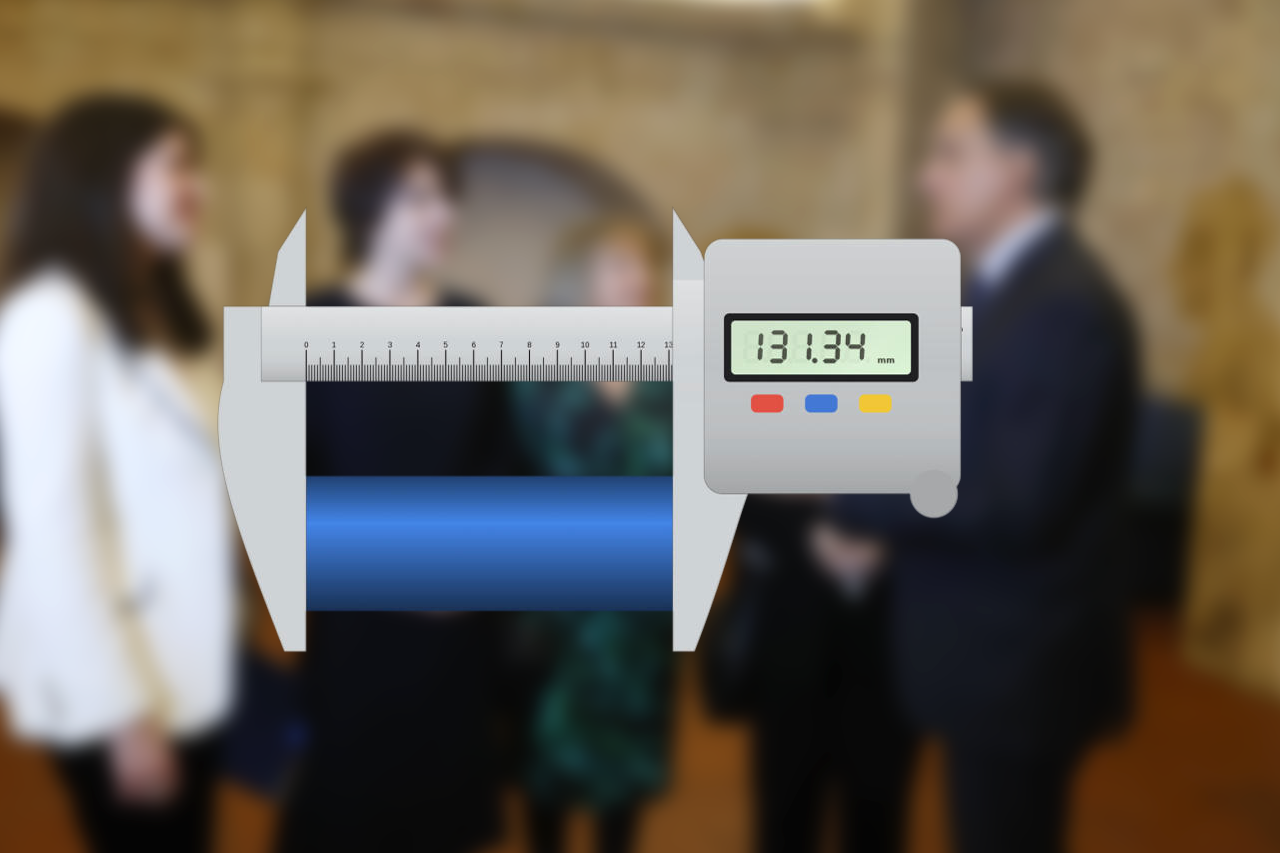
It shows value=131.34 unit=mm
